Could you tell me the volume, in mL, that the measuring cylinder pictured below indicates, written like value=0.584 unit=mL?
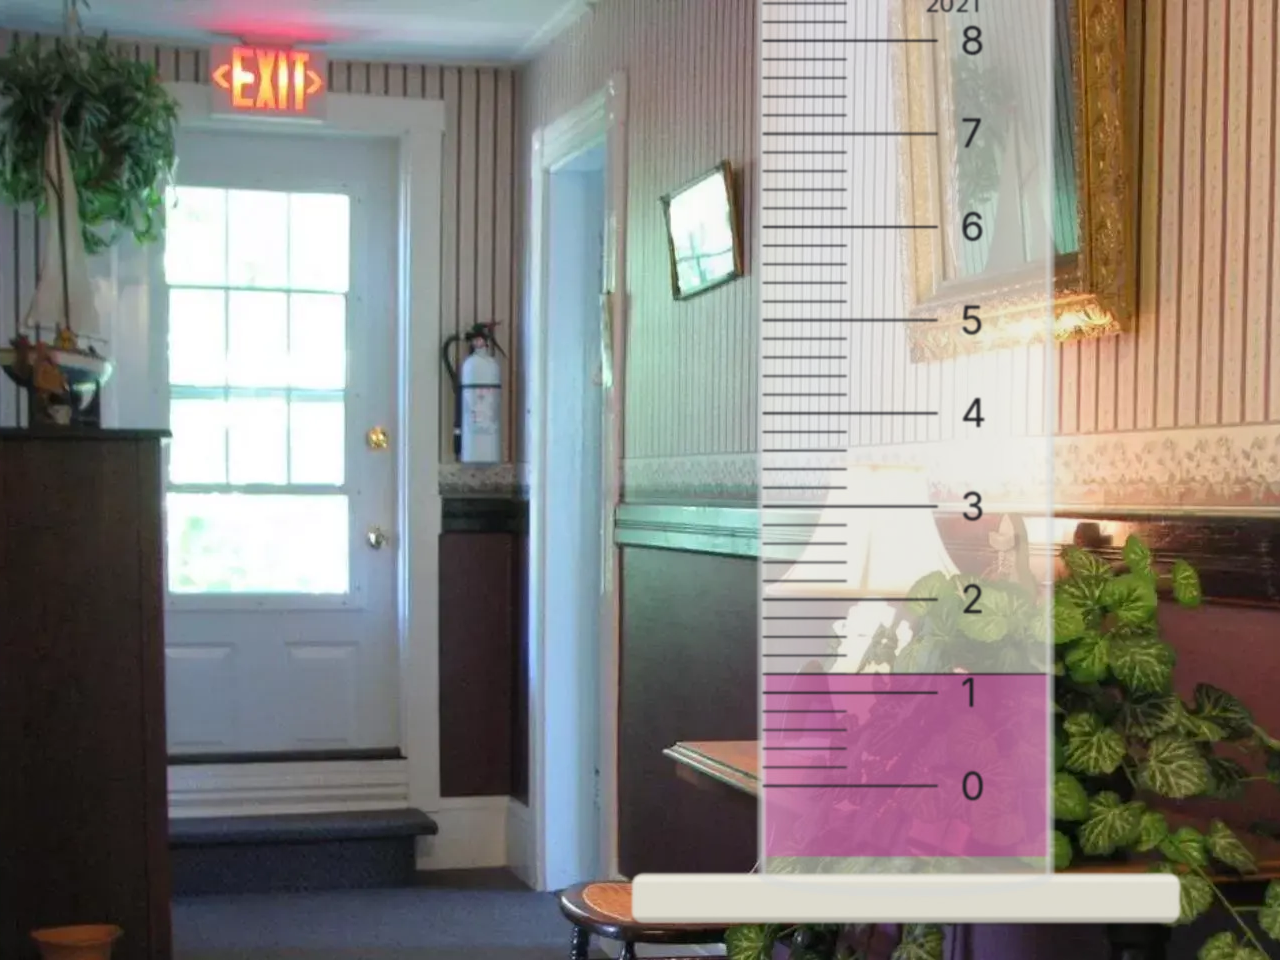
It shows value=1.2 unit=mL
